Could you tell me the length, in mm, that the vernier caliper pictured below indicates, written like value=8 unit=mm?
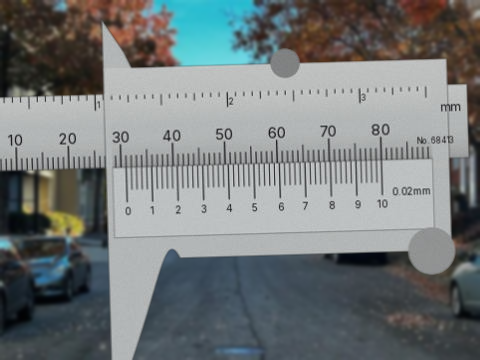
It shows value=31.0 unit=mm
